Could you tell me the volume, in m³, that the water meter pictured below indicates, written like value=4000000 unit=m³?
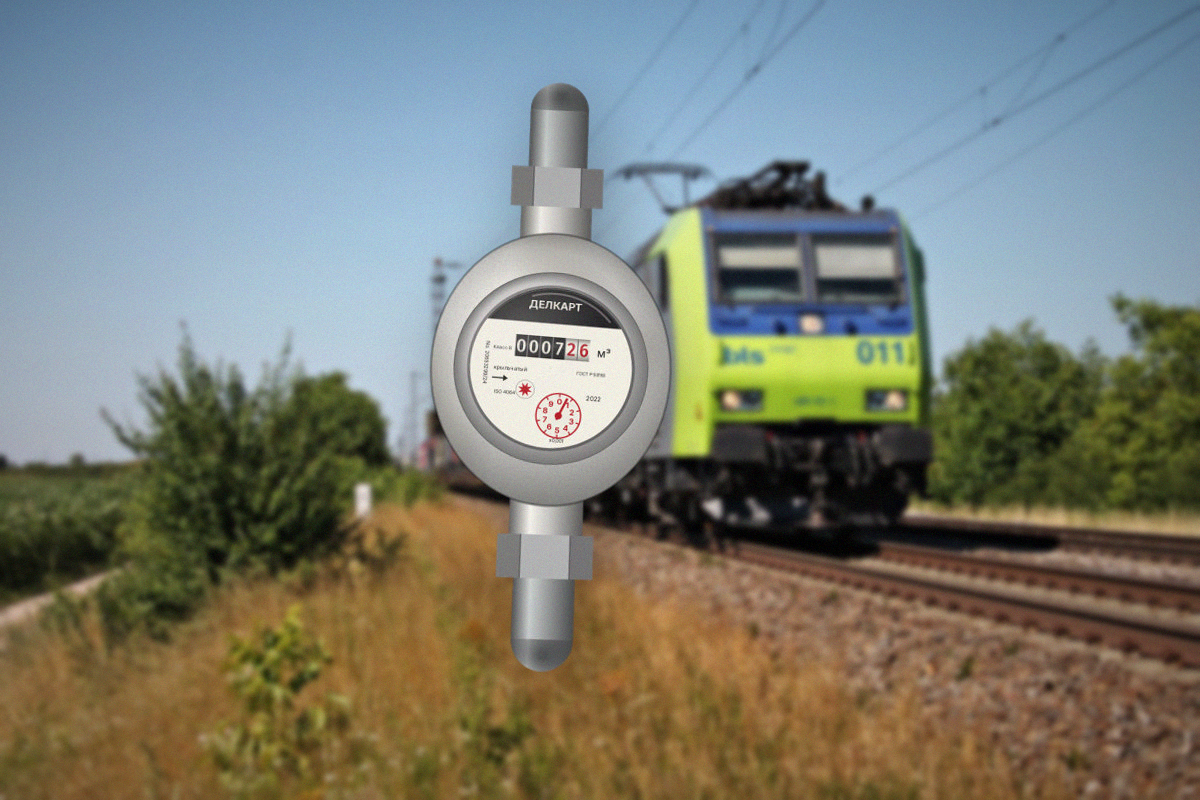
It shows value=7.260 unit=m³
